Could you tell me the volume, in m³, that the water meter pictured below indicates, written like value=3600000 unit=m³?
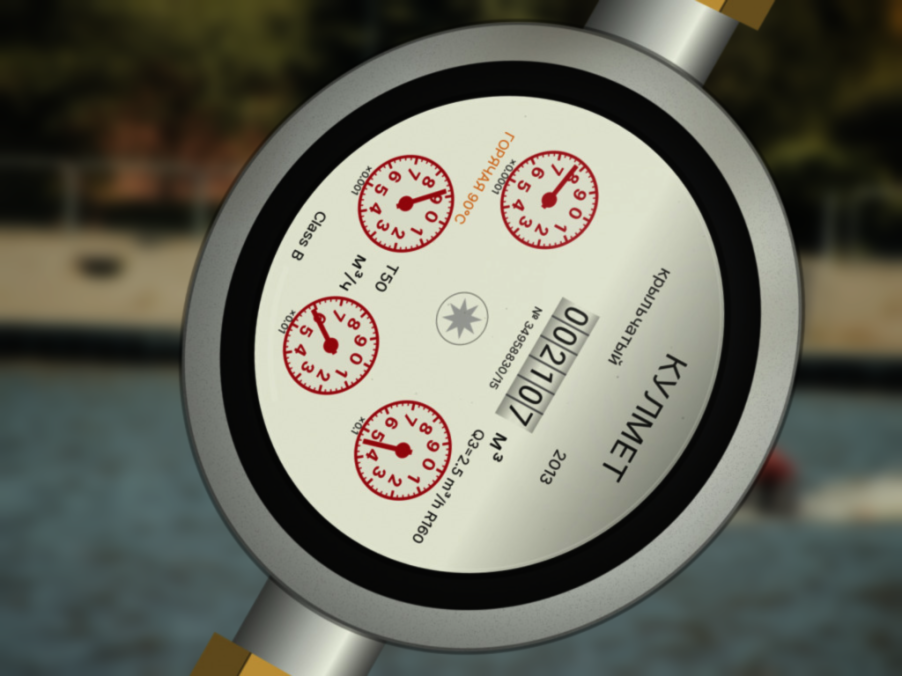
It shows value=2107.4587 unit=m³
